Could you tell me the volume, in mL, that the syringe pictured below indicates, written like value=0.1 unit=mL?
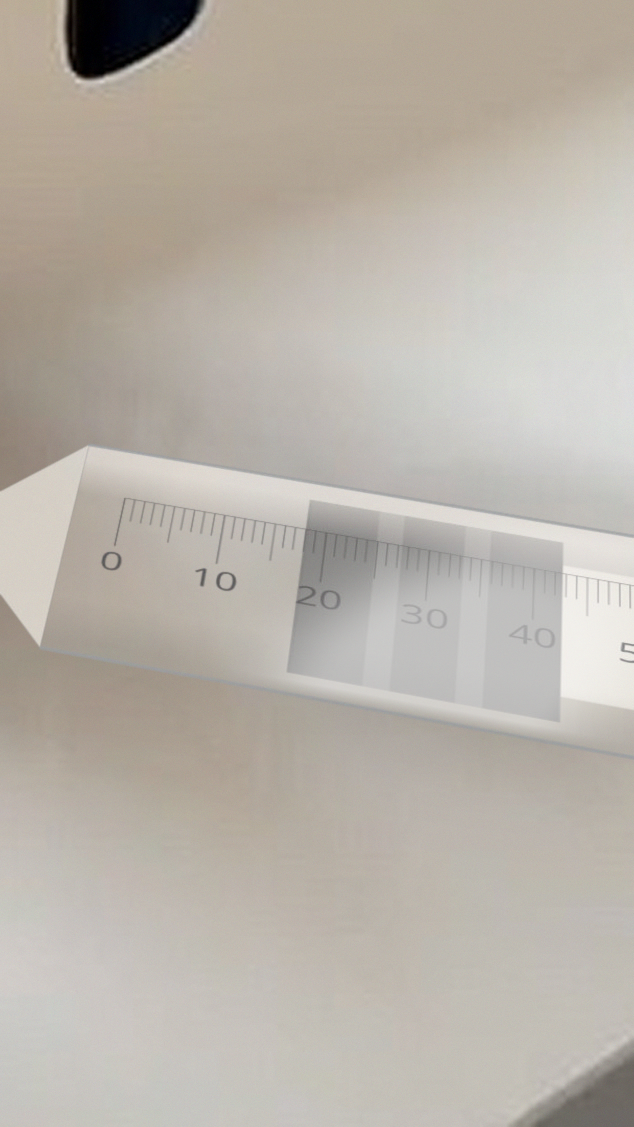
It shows value=18 unit=mL
